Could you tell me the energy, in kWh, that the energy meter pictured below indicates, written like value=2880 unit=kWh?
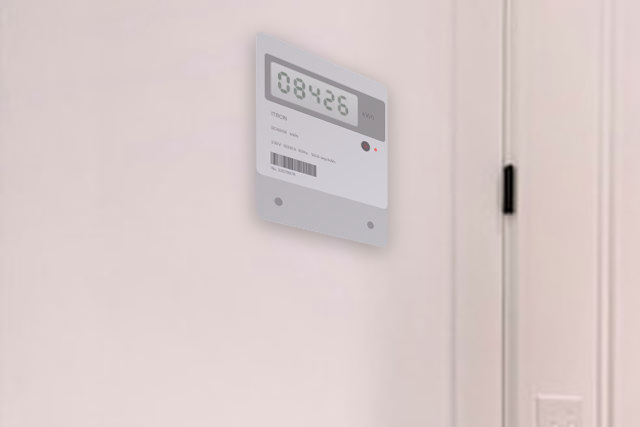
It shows value=8426 unit=kWh
